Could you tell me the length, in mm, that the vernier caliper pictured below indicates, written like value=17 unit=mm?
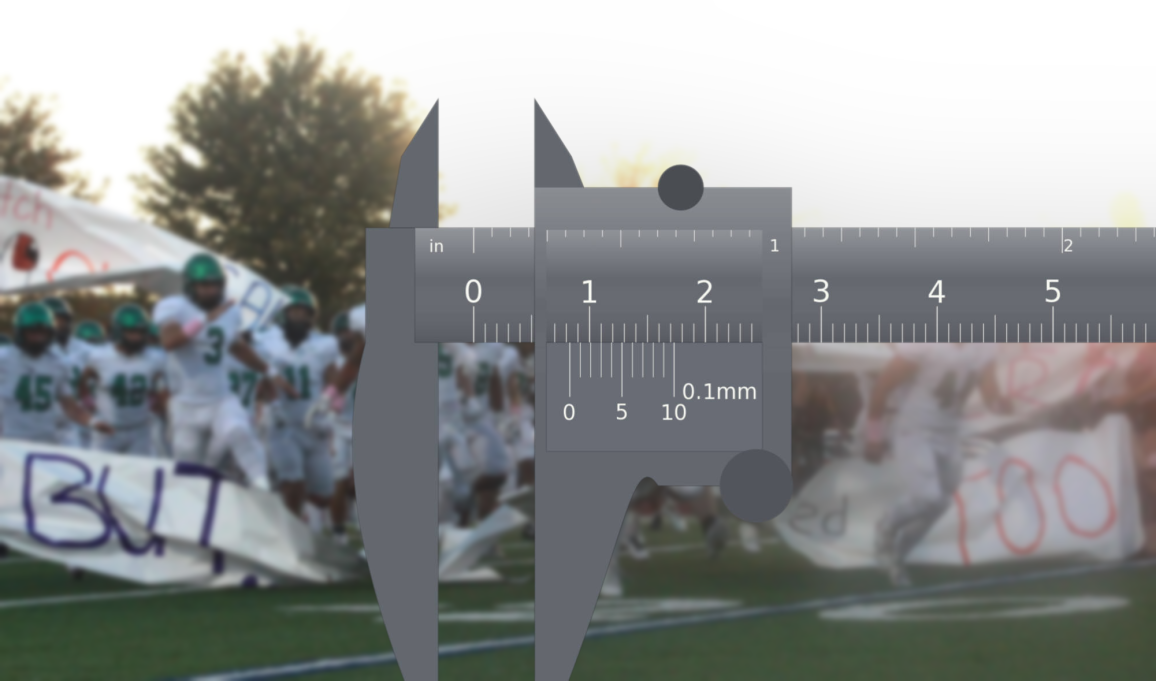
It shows value=8.3 unit=mm
